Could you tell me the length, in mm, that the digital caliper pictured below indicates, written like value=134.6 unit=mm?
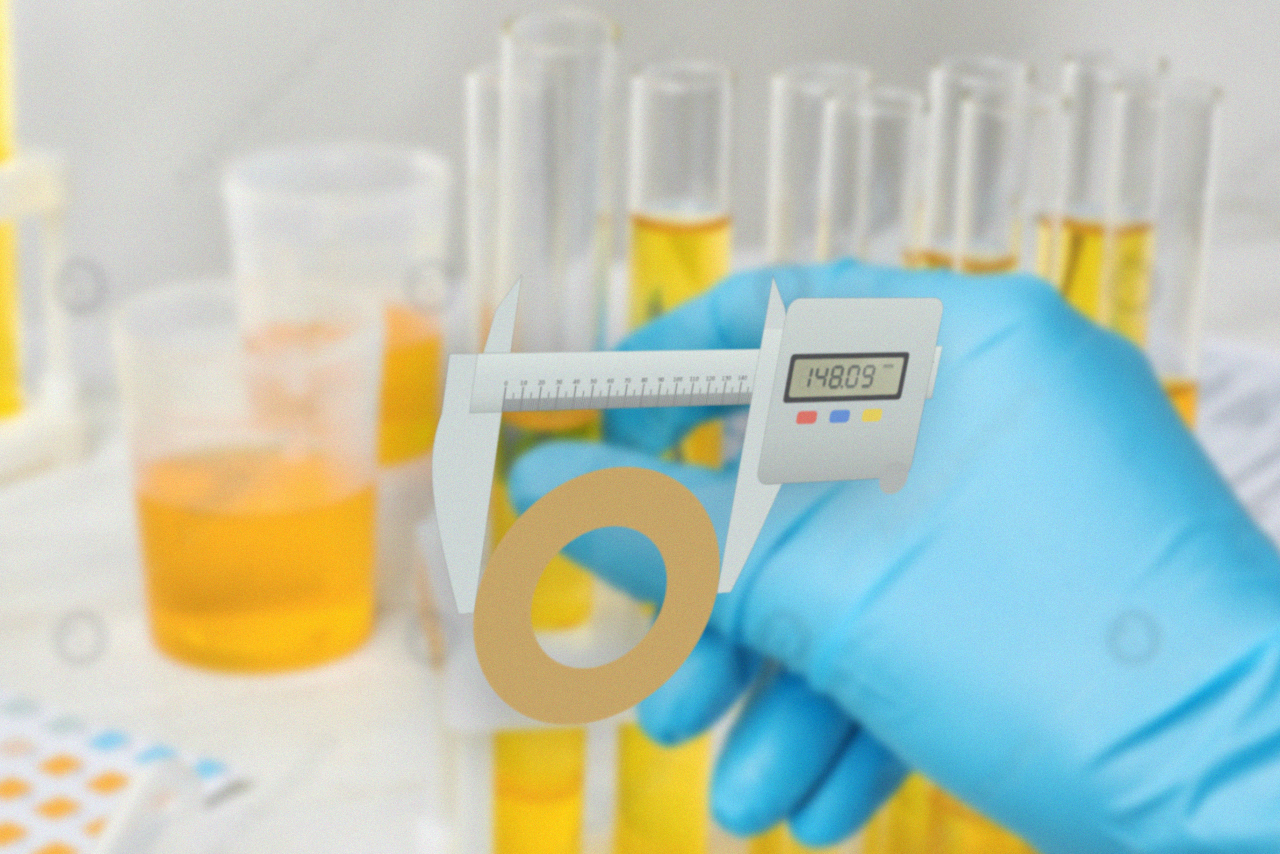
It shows value=148.09 unit=mm
